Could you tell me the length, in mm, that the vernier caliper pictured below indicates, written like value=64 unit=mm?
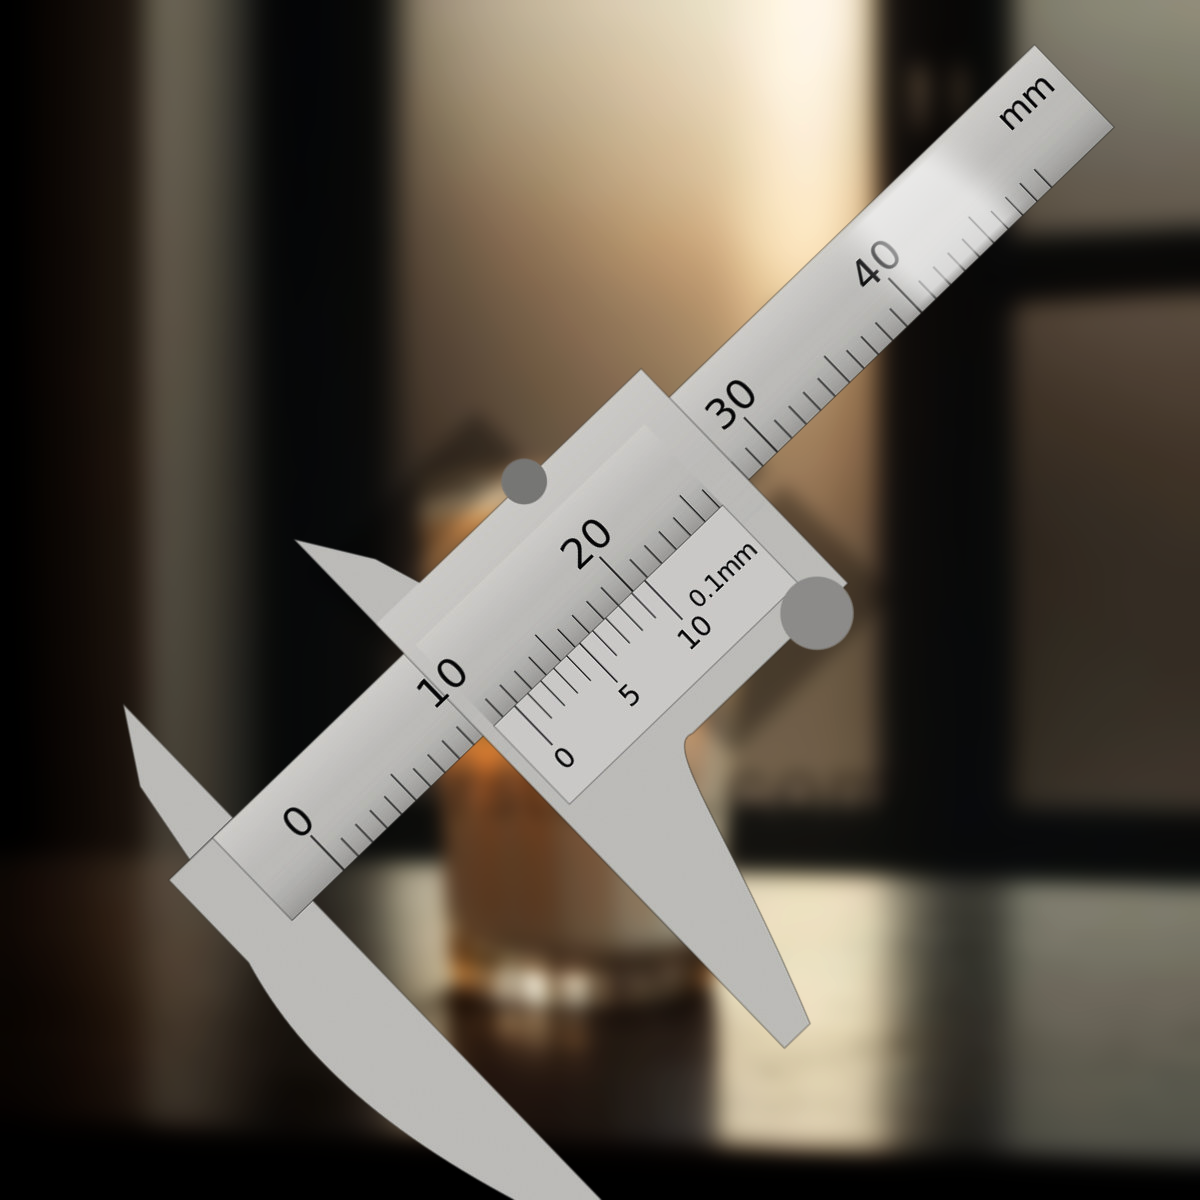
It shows value=11.8 unit=mm
